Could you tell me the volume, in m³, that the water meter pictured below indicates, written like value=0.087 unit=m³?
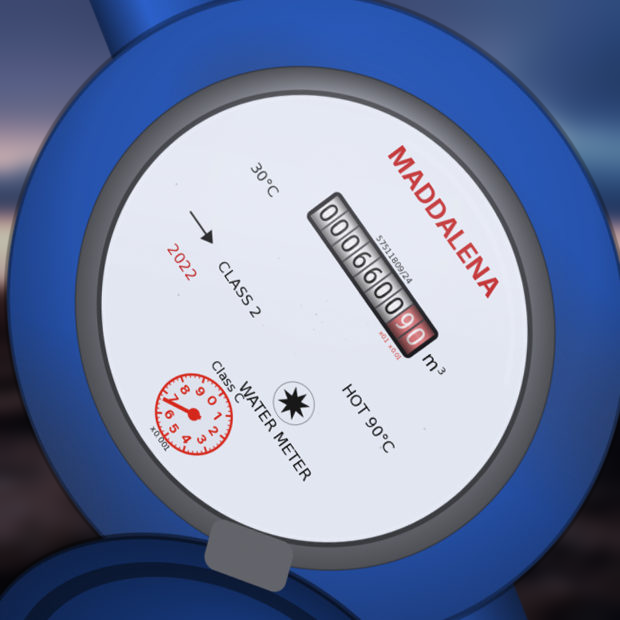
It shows value=6600.906 unit=m³
